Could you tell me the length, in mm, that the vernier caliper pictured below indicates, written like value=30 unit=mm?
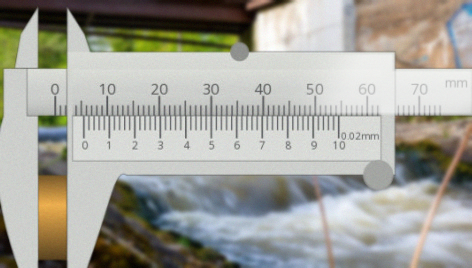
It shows value=5.5 unit=mm
